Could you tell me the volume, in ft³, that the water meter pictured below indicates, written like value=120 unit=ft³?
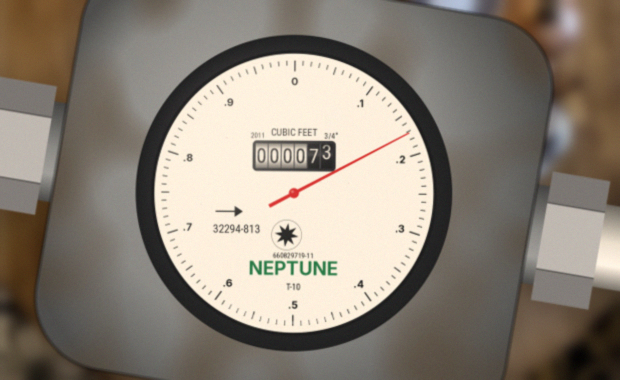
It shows value=73.17 unit=ft³
